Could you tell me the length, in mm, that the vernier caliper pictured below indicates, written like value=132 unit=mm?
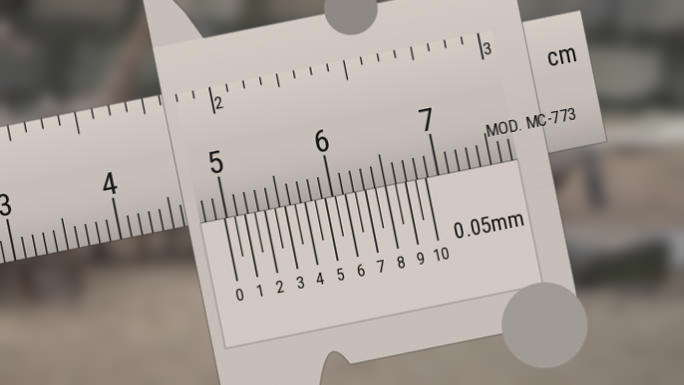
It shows value=49.8 unit=mm
